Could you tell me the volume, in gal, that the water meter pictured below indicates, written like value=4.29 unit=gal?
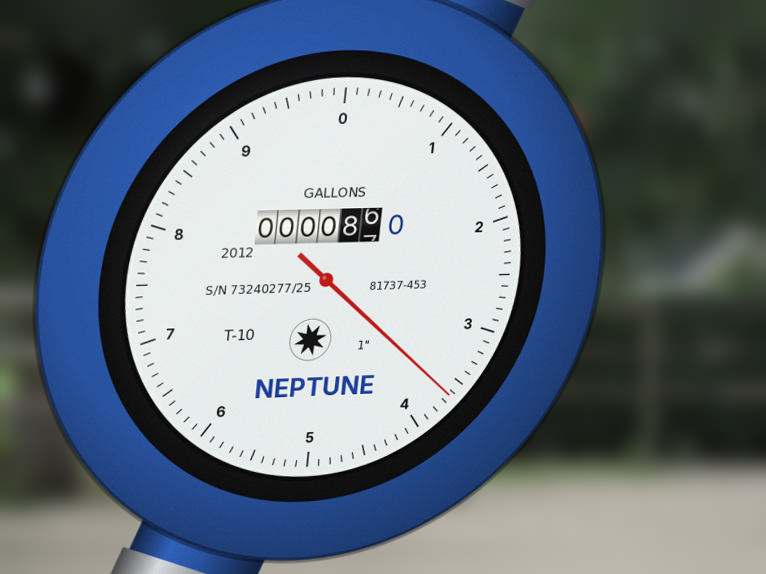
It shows value=863.6 unit=gal
